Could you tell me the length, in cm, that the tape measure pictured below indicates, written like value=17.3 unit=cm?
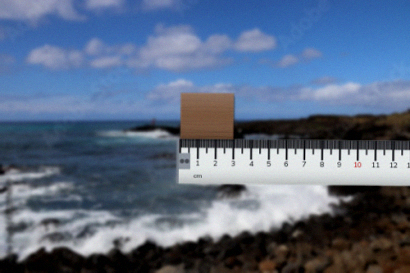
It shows value=3 unit=cm
